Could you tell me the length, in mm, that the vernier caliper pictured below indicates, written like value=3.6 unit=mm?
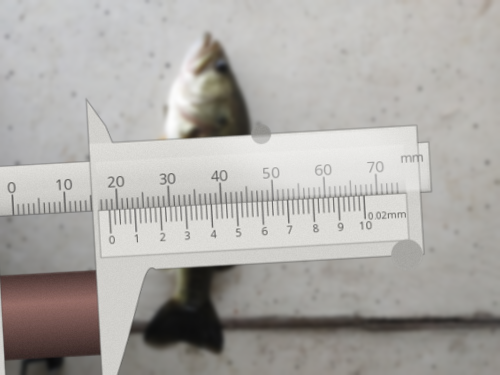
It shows value=18.5 unit=mm
